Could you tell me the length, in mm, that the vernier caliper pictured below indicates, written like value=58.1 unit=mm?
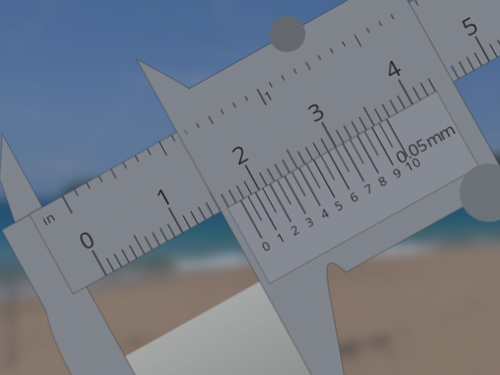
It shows value=17.6 unit=mm
